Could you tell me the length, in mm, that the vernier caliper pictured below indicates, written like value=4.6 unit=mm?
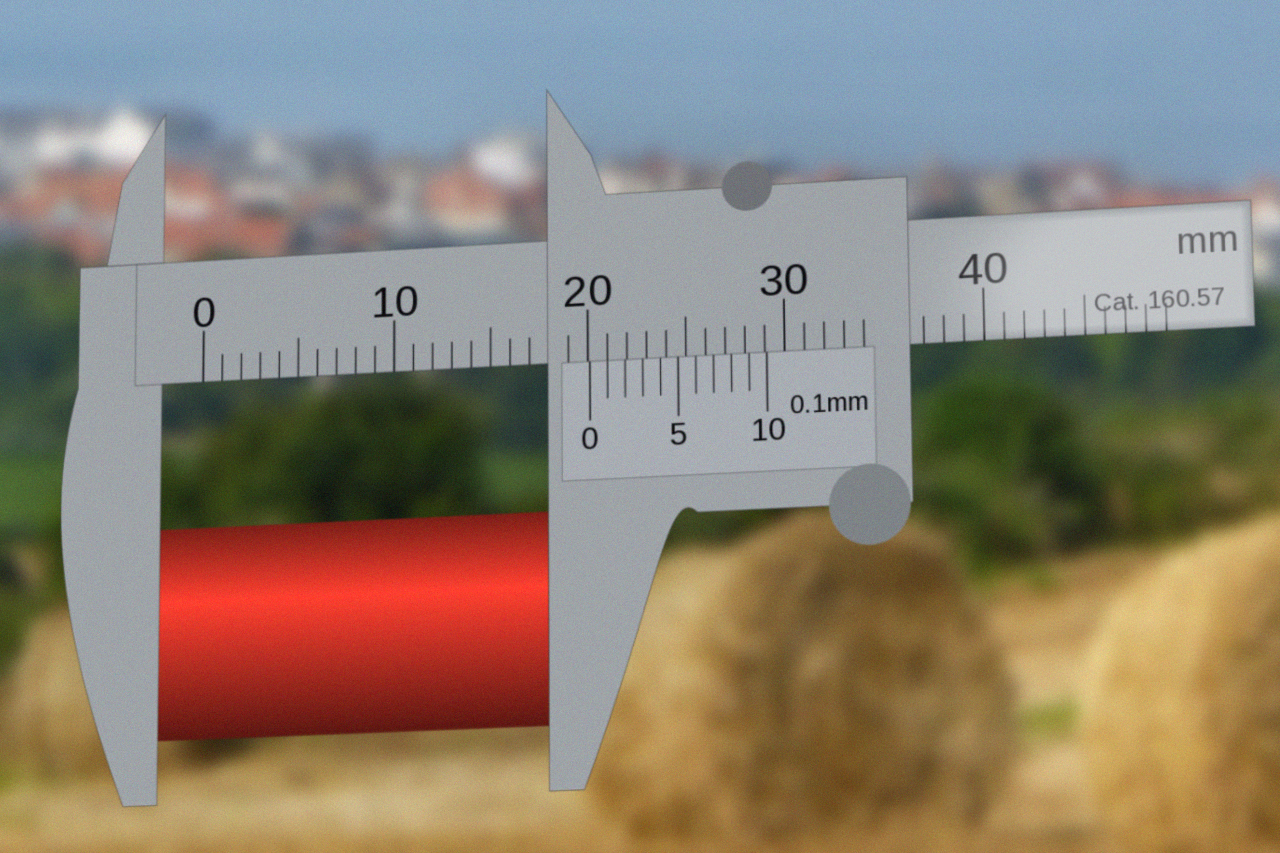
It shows value=20.1 unit=mm
